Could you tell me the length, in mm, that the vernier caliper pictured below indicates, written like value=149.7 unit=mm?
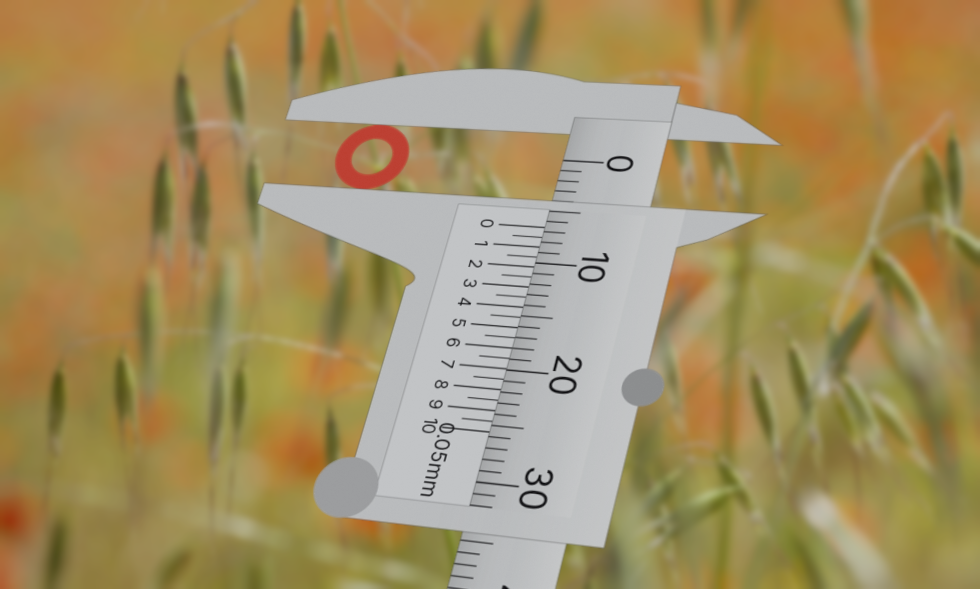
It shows value=6.6 unit=mm
